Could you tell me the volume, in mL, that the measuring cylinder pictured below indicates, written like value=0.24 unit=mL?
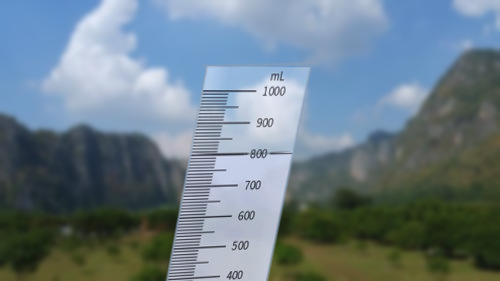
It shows value=800 unit=mL
